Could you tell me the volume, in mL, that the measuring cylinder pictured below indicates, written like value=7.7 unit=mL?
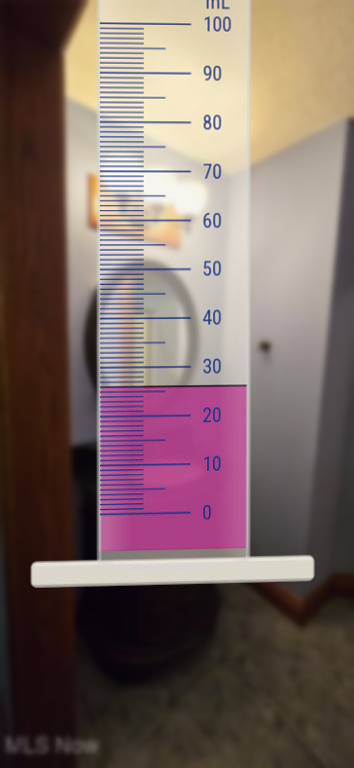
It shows value=26 unit=mL
